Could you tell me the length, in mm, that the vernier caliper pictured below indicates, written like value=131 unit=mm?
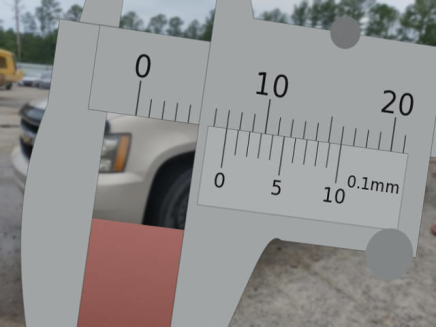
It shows value=7.0 unit=mm
